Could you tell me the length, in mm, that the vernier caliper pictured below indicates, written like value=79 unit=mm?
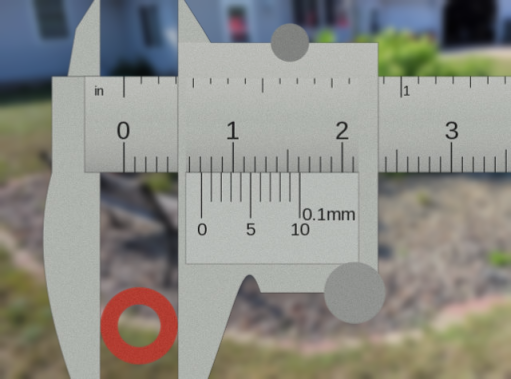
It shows value=7.1 unit=mm
